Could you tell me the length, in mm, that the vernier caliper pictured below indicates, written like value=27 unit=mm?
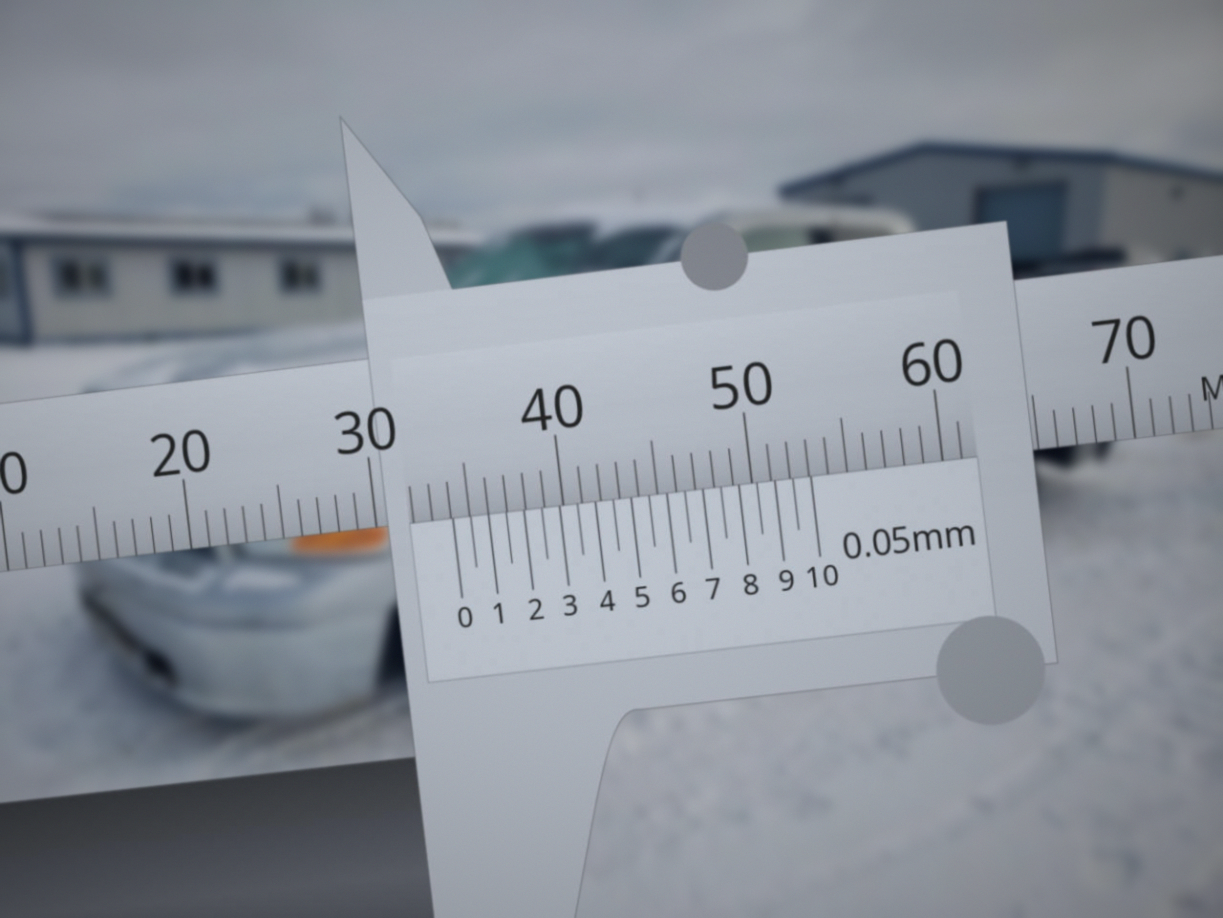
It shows value=34.1 unit=mm
